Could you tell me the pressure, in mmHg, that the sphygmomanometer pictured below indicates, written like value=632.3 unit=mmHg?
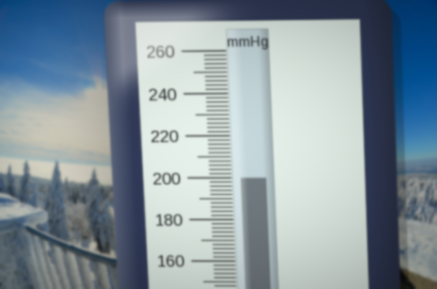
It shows value=200 unit=mmHg
